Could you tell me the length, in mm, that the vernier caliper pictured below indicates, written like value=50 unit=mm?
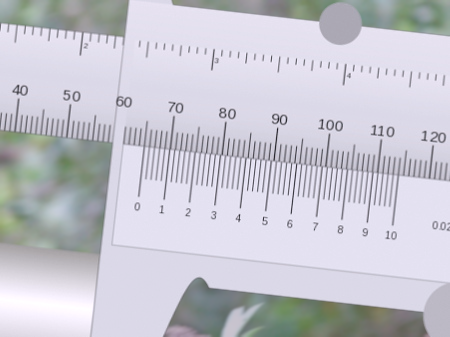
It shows value=65.0 unit=mm
